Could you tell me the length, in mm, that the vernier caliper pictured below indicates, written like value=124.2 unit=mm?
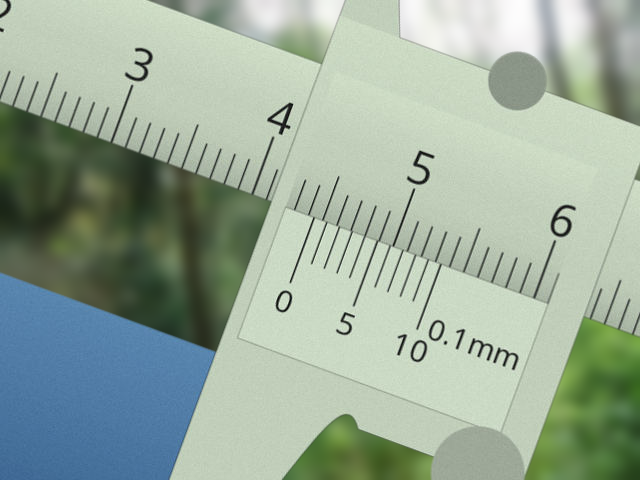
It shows value=44.4 unit=mm
